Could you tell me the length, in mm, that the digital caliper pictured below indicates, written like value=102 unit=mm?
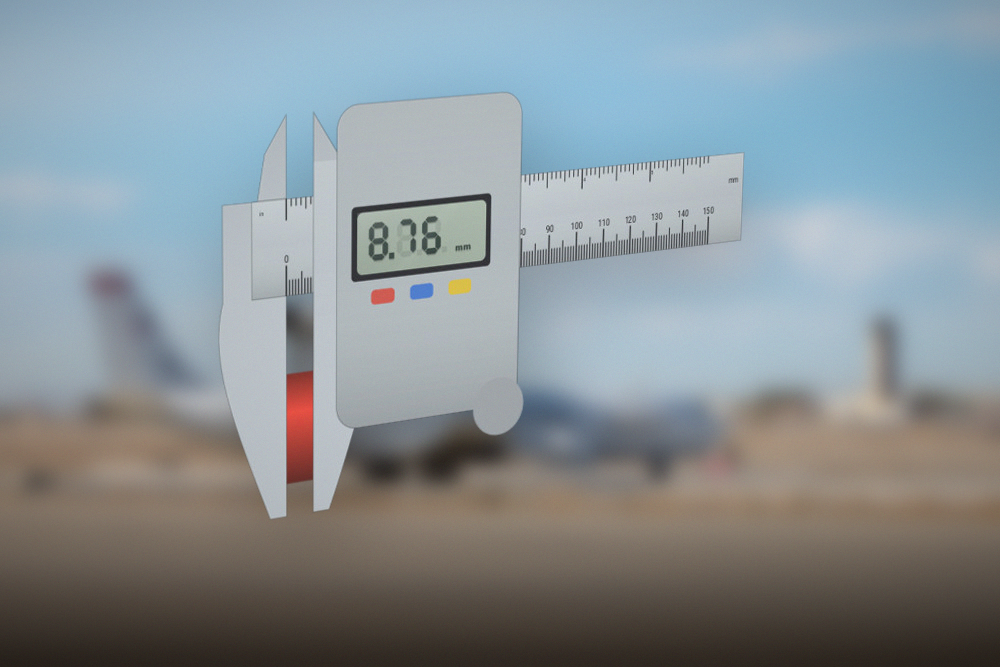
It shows value=8.76 unit=mm
